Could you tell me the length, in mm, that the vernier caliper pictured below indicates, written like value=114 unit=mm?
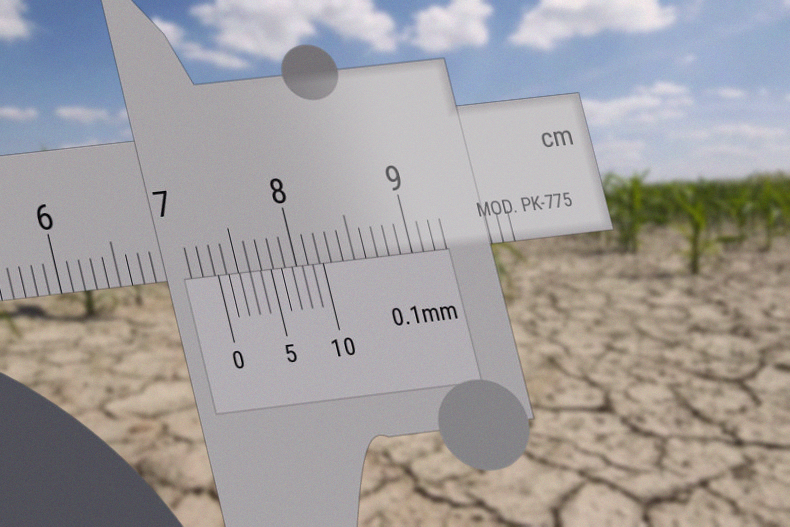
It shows value=73.3 unit=mm
